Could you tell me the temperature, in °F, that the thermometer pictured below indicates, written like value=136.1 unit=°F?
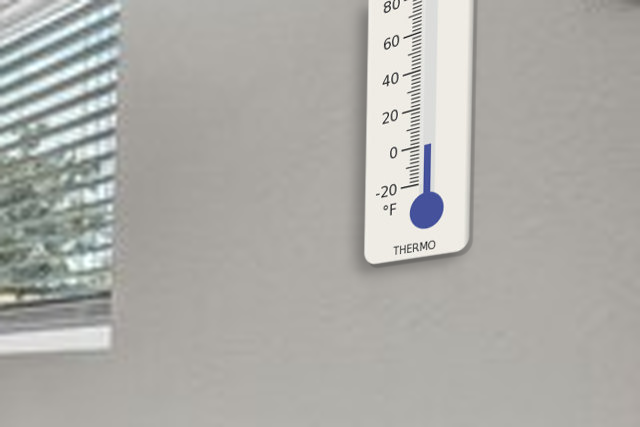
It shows value=0 unit=°F
